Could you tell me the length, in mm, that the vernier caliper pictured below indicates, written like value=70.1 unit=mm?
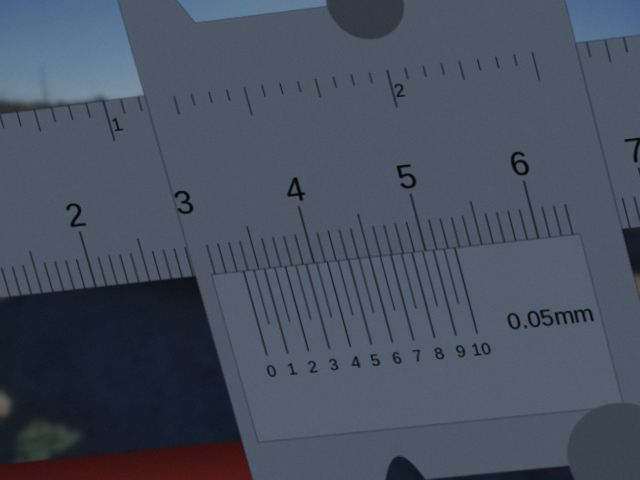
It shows value=33.6 unit=mm
